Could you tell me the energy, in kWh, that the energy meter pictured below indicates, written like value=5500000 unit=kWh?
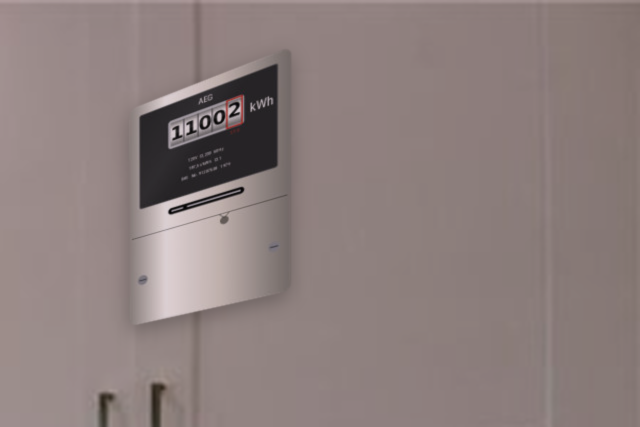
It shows value=1100.2 unit=kWh
